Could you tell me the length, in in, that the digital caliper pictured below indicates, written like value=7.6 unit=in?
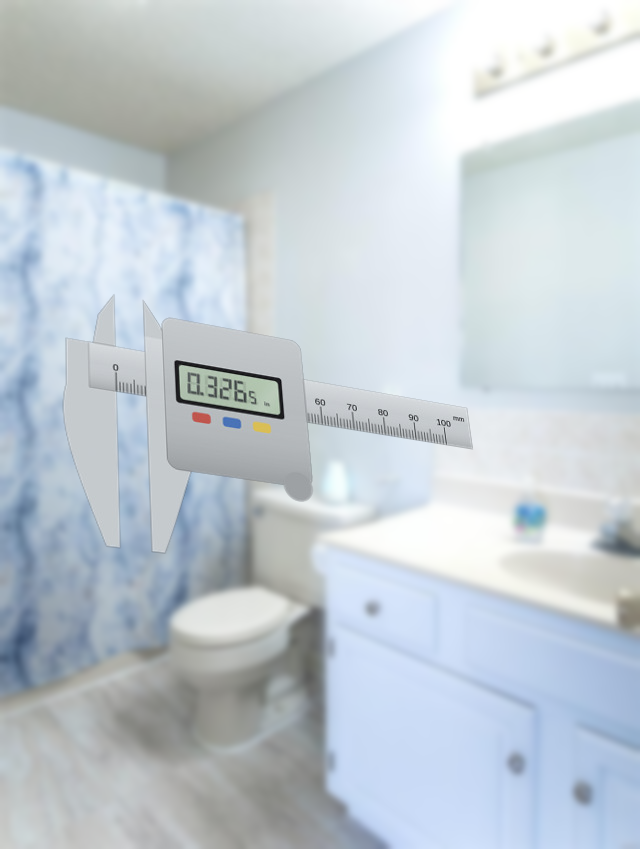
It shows value=0.3265 unit=in
